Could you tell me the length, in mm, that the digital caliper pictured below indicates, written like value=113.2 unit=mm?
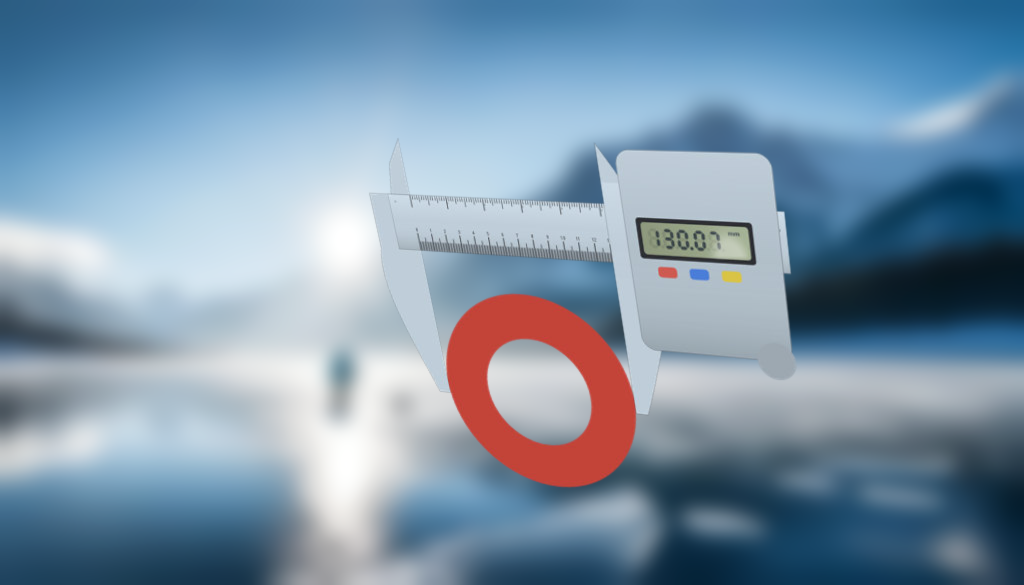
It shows value=130.07 unit=mm
